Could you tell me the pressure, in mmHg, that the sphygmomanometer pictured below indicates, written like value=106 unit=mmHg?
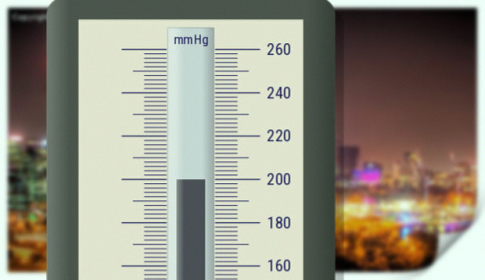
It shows value=200 unit=mmHg
